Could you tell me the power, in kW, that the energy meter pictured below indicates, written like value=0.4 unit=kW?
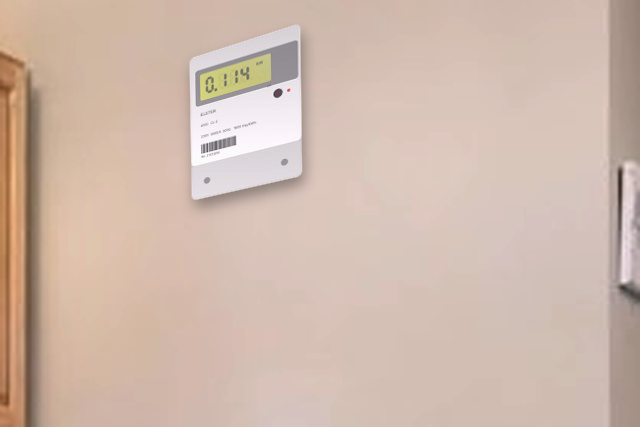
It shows value=0.114 unit=kW
